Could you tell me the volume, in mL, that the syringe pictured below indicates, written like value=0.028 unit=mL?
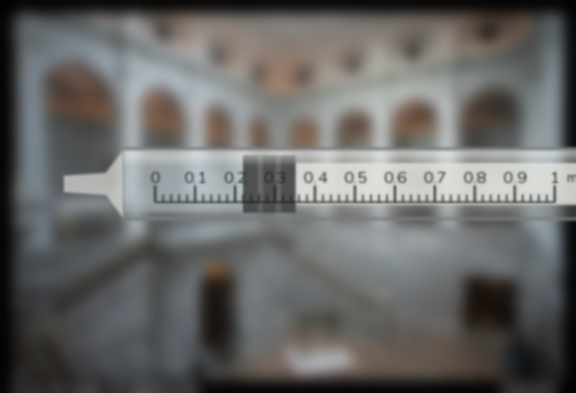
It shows value=0.22 unit=mL
